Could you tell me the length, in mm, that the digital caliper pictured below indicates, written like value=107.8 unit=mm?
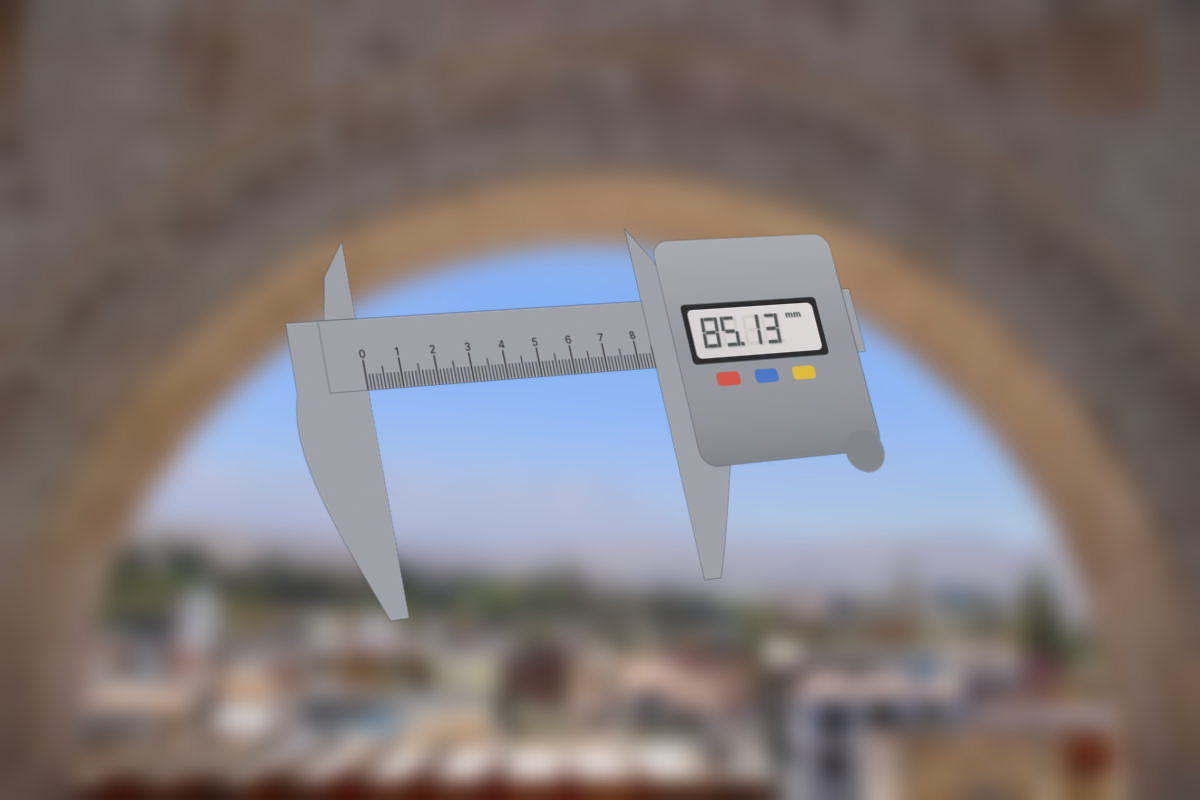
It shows value=85.13 unit=mm
